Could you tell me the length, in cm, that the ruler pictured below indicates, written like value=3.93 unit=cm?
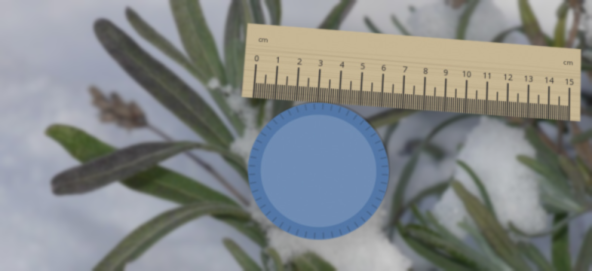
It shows value=6.5 unit=cm
